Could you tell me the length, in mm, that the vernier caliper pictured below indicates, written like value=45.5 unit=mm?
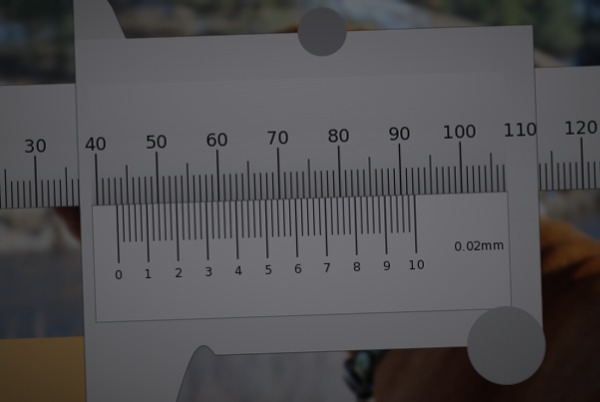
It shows value=43.2 unit=mm
